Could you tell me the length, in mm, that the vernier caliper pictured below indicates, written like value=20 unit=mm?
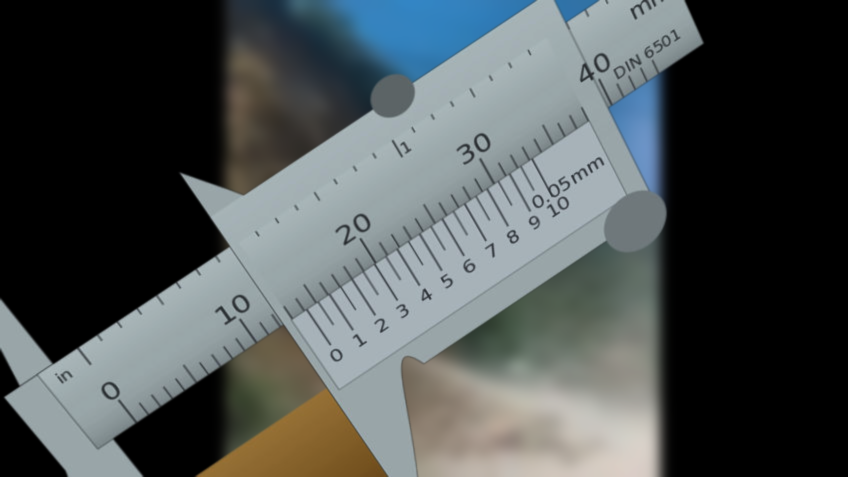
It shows value=14.2 unit=mm
